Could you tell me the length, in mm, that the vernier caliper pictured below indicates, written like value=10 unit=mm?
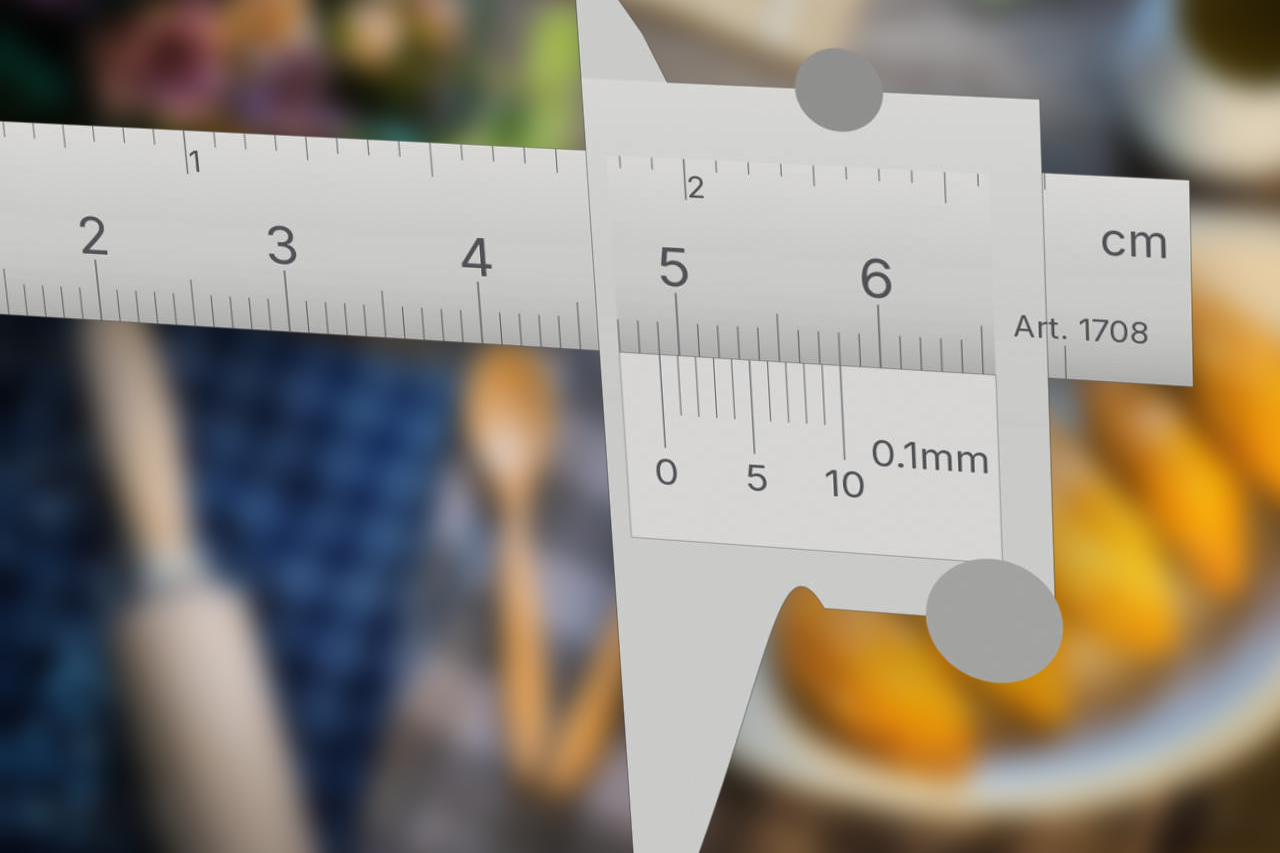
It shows value=49.0 unit=mm
